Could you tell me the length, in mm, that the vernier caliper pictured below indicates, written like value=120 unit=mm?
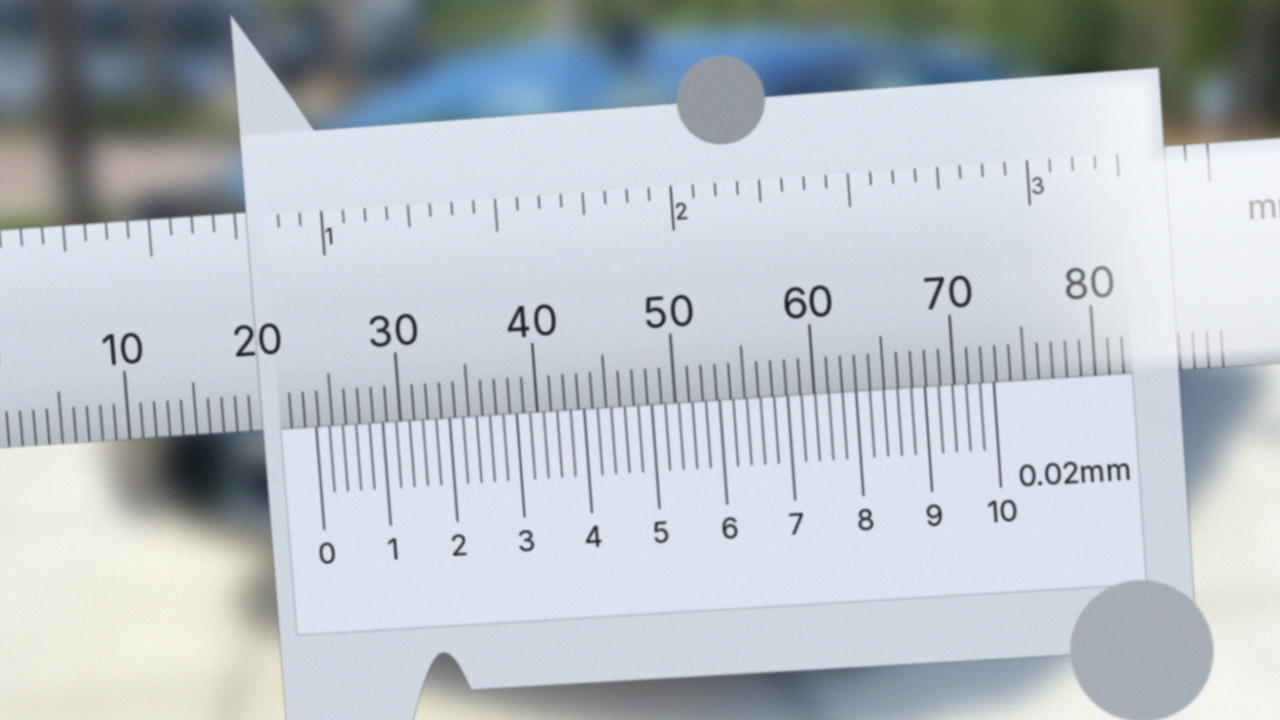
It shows value=23.8 unit=mm
